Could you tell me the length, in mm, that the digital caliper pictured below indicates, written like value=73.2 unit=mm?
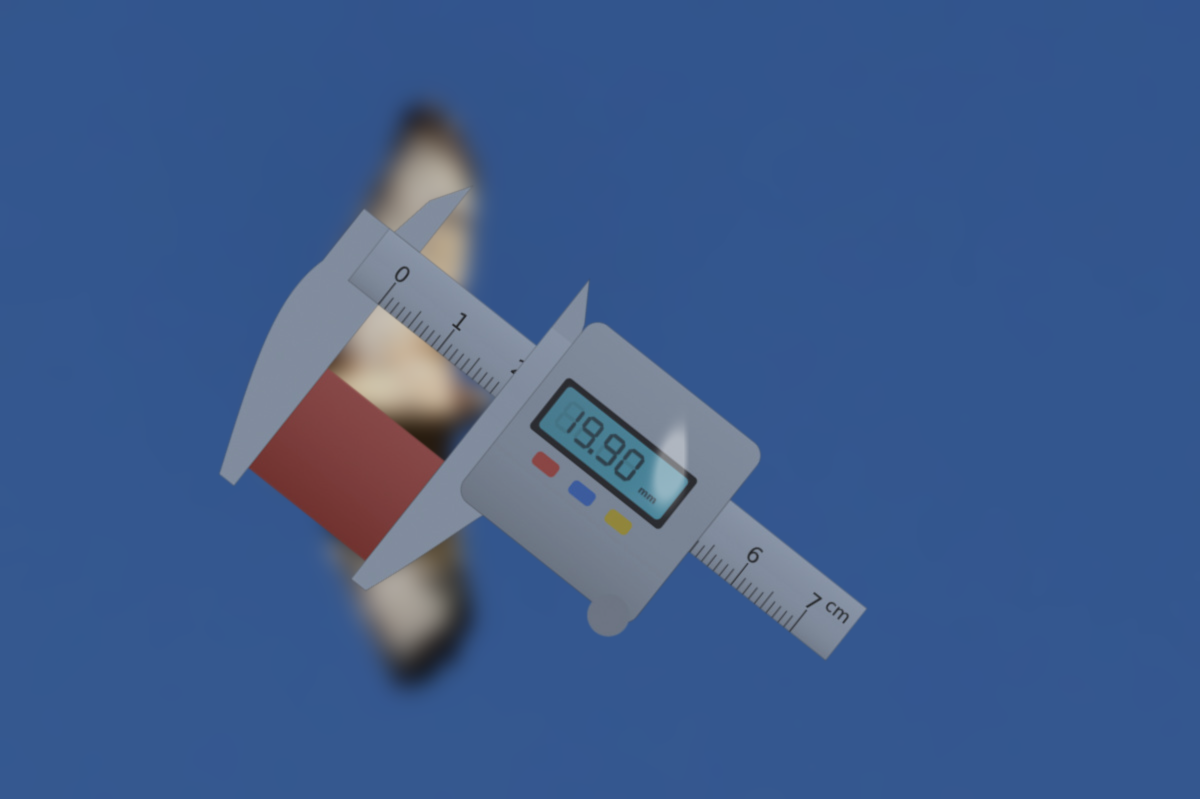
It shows value=19.90 unit=mm
